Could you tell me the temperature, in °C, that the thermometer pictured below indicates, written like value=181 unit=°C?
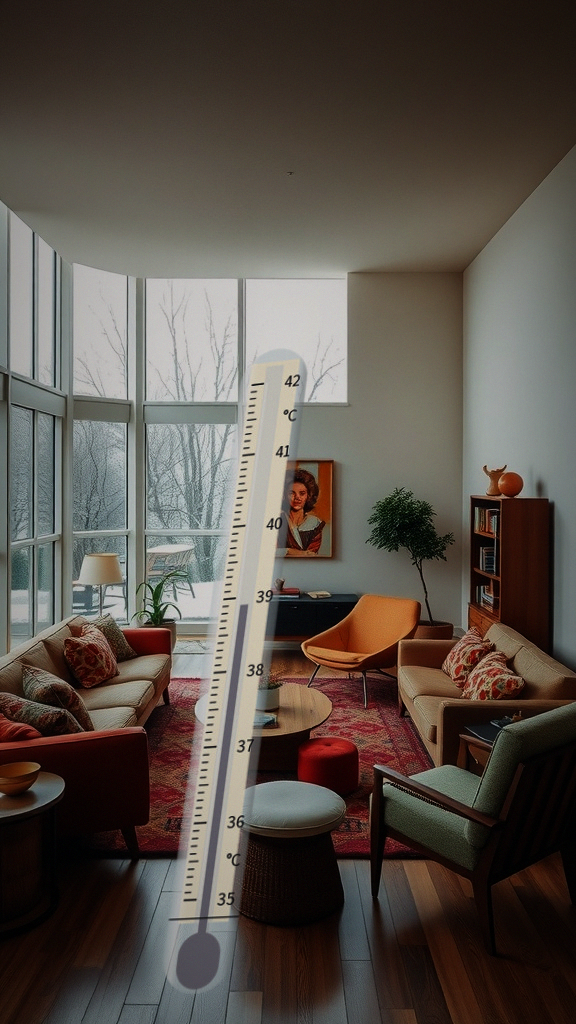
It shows value=38.9 unit=°C
